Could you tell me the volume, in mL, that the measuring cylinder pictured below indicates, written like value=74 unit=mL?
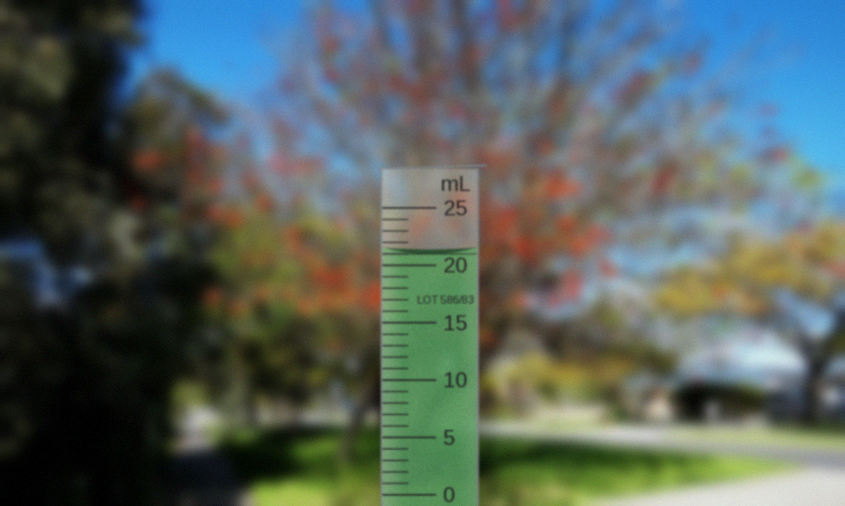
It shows value=21 unit=mL
